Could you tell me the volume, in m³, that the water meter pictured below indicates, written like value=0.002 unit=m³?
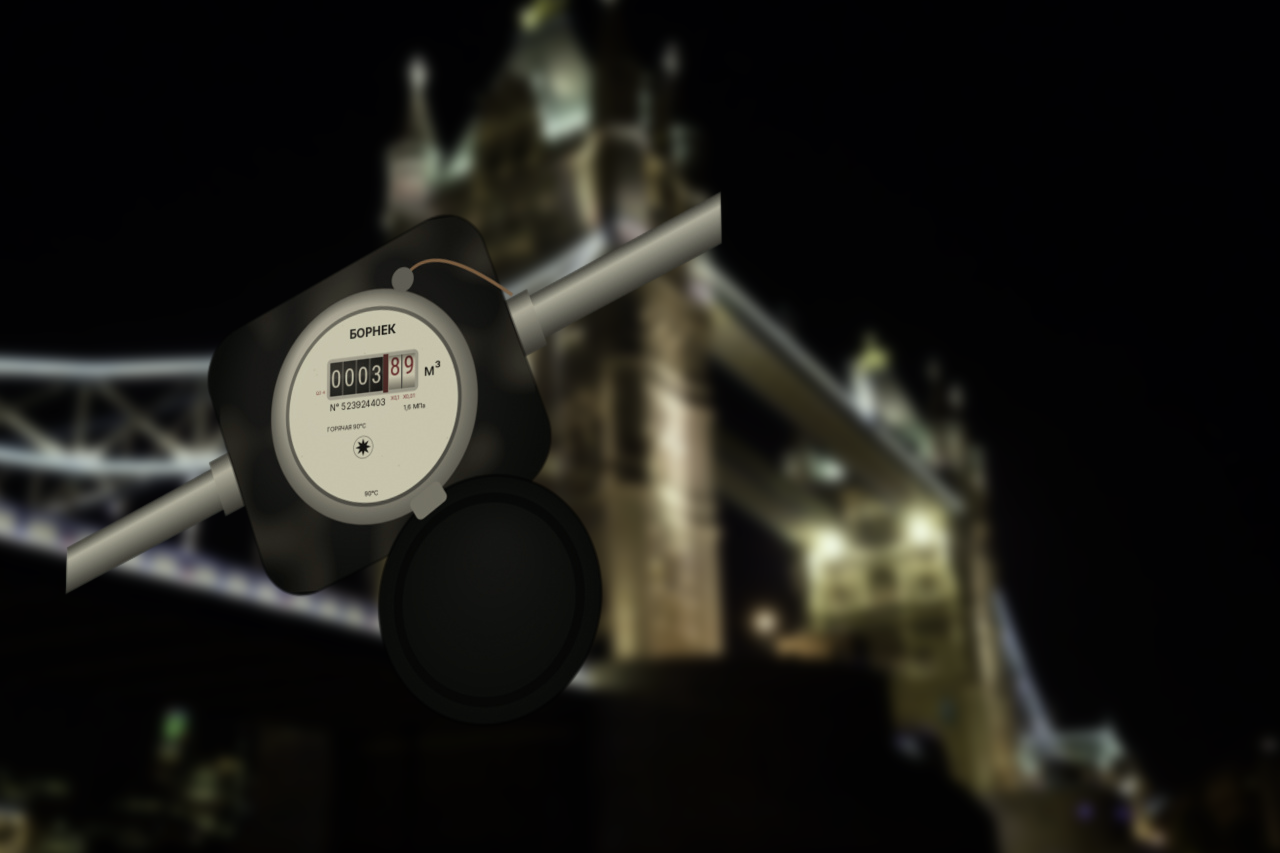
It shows value=3.89 unit=m³
